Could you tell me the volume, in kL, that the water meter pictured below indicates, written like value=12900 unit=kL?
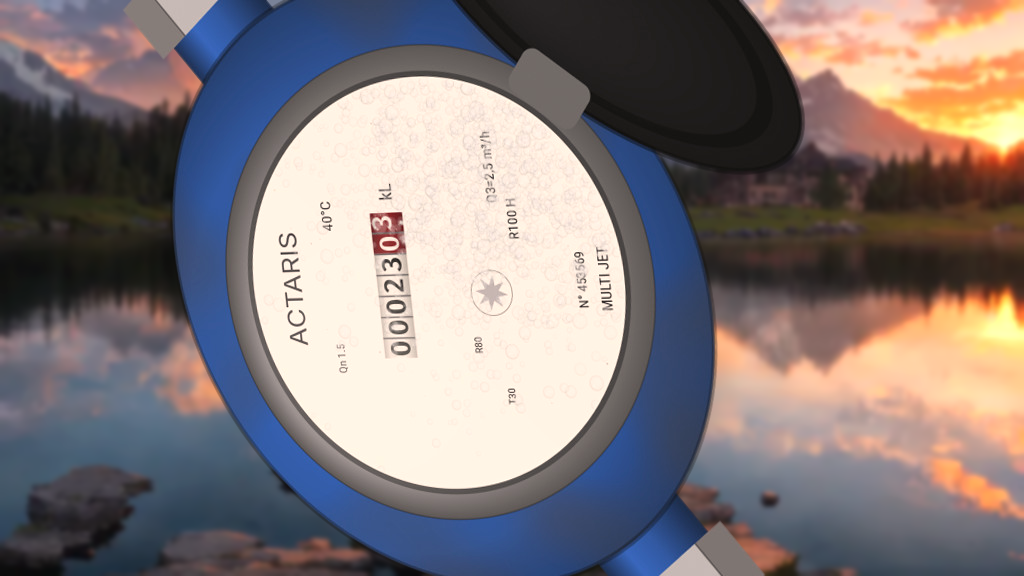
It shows value=23.03 unit=kL
